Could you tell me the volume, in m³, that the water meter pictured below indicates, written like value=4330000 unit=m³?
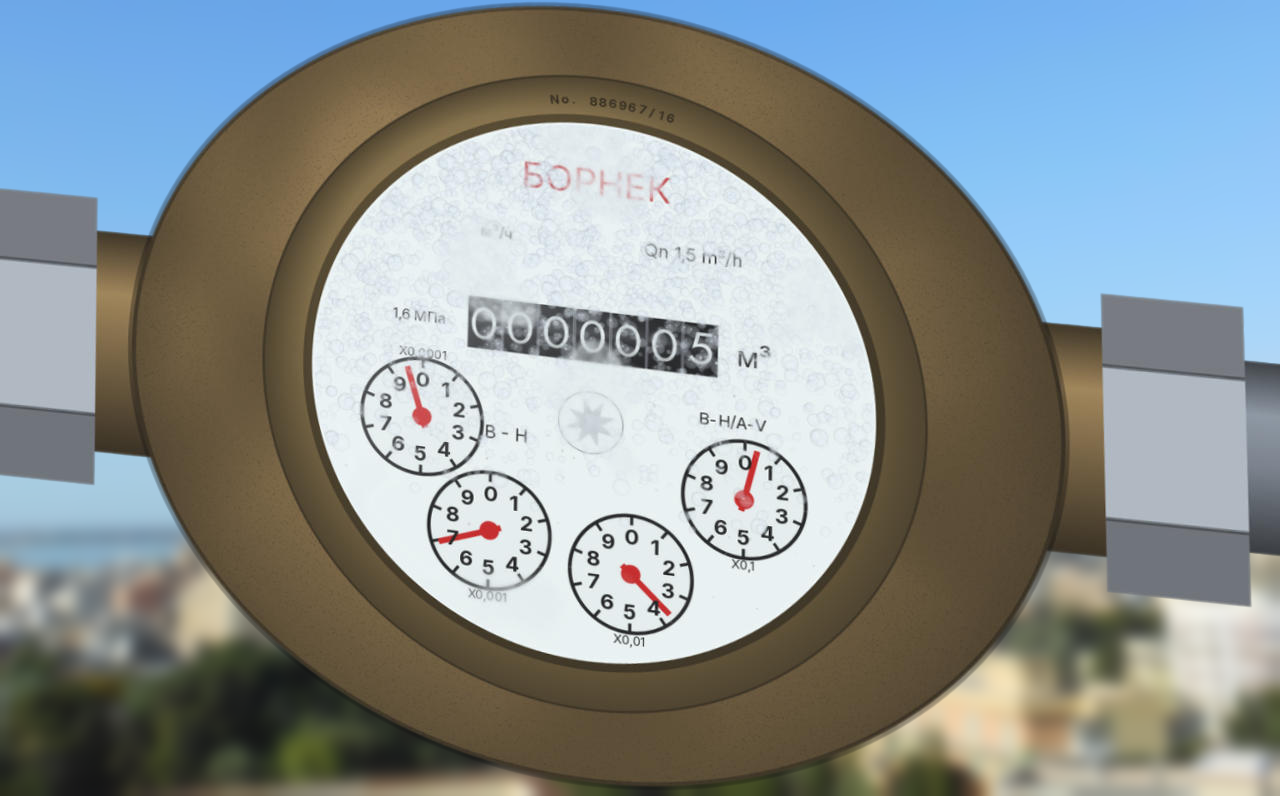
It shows value=5.0369 unit=m³
